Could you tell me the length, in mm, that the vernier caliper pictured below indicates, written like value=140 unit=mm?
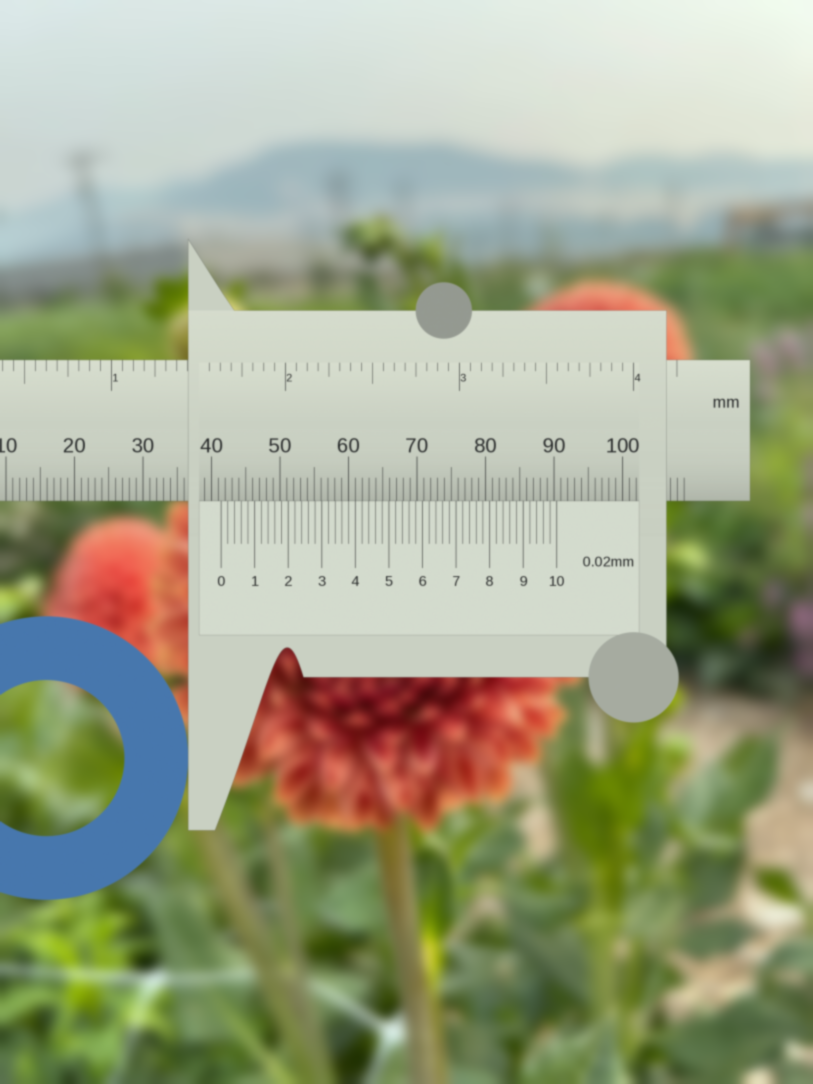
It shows value=41.4 unit=mm
